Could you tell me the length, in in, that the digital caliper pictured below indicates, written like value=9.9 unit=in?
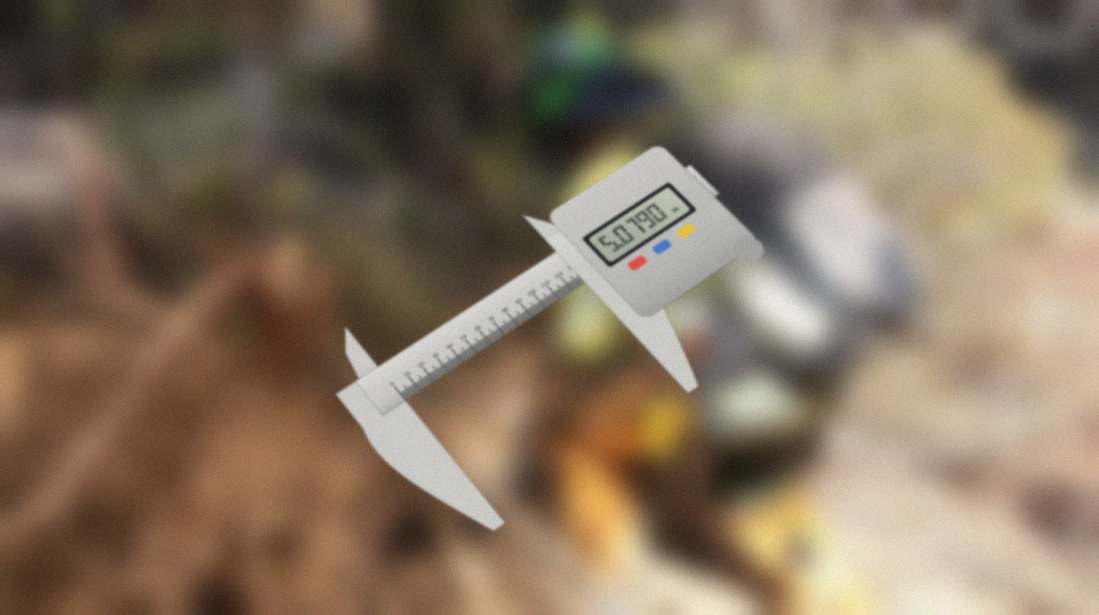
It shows value=5.0790 unit=in
